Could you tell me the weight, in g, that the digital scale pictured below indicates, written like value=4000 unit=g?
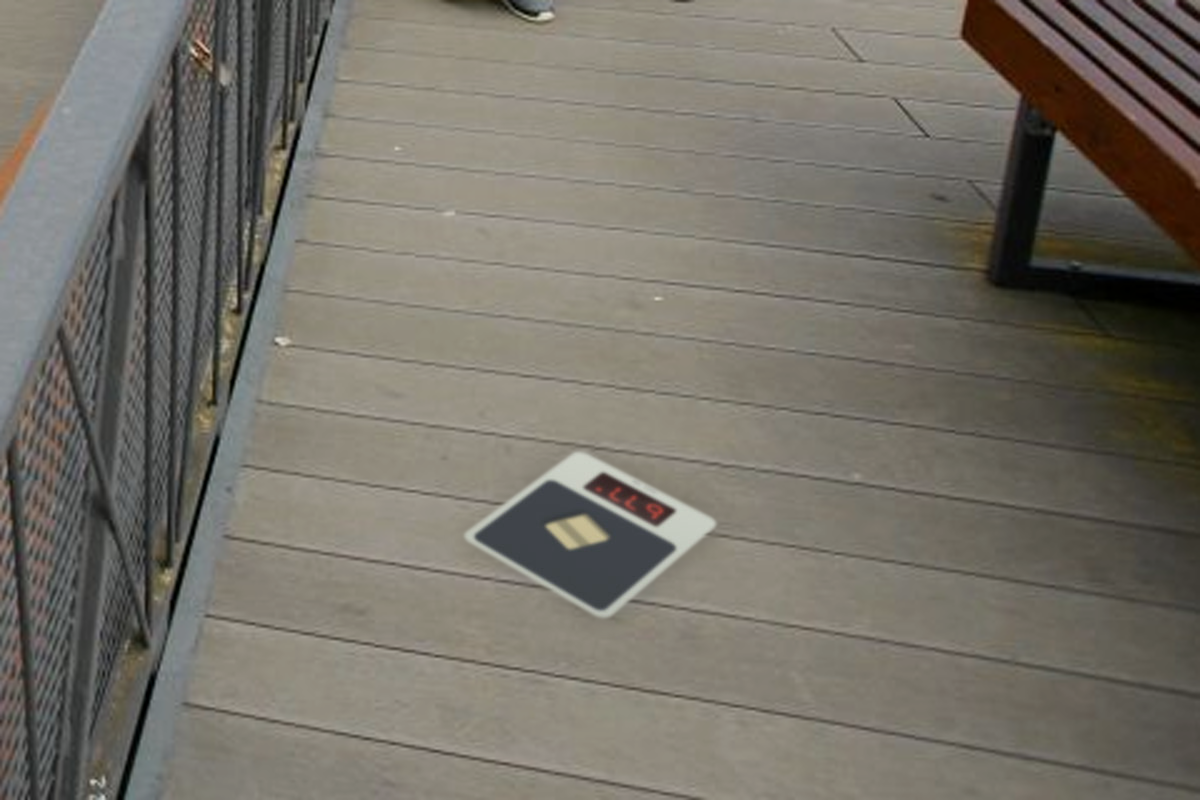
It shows value=677 unit=g
